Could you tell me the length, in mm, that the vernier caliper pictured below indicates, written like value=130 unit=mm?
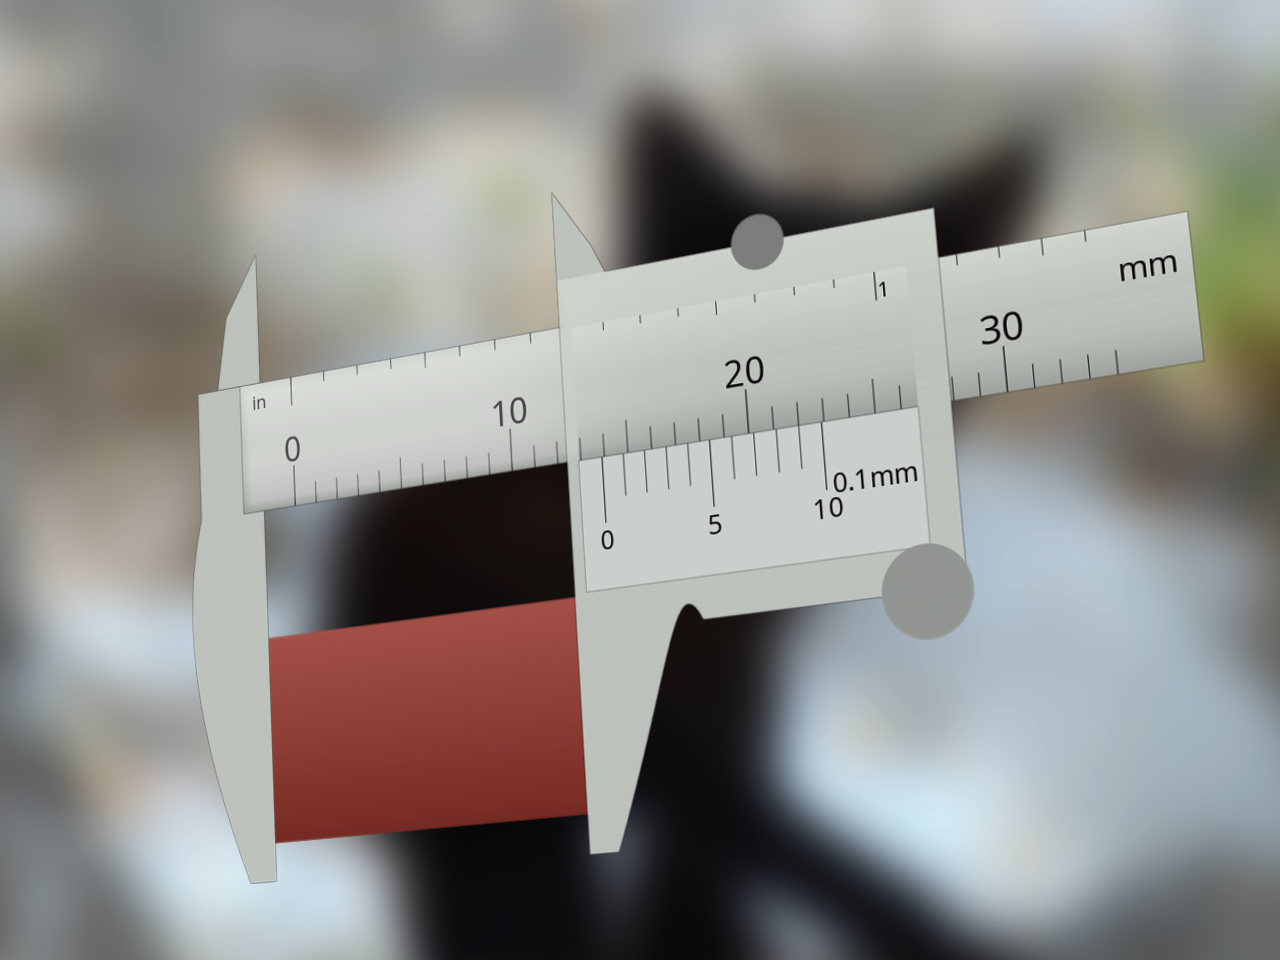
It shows value=13.9 unit=mm
